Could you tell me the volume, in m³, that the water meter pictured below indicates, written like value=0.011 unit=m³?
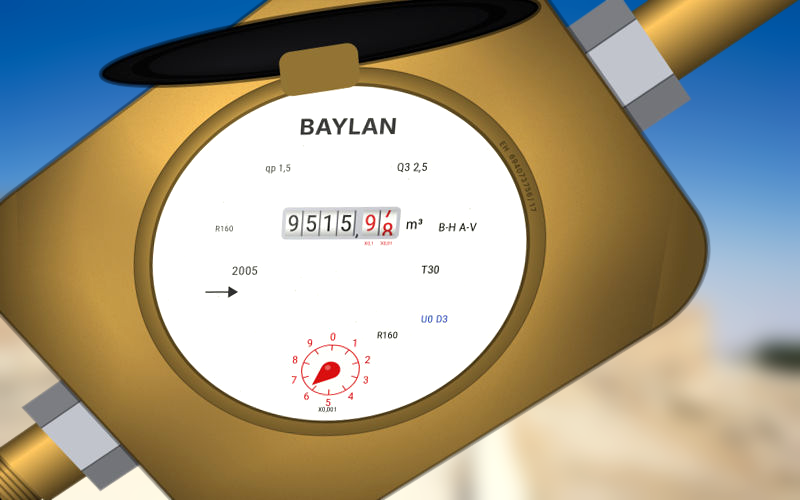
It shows value=9515.976 unit=m³
